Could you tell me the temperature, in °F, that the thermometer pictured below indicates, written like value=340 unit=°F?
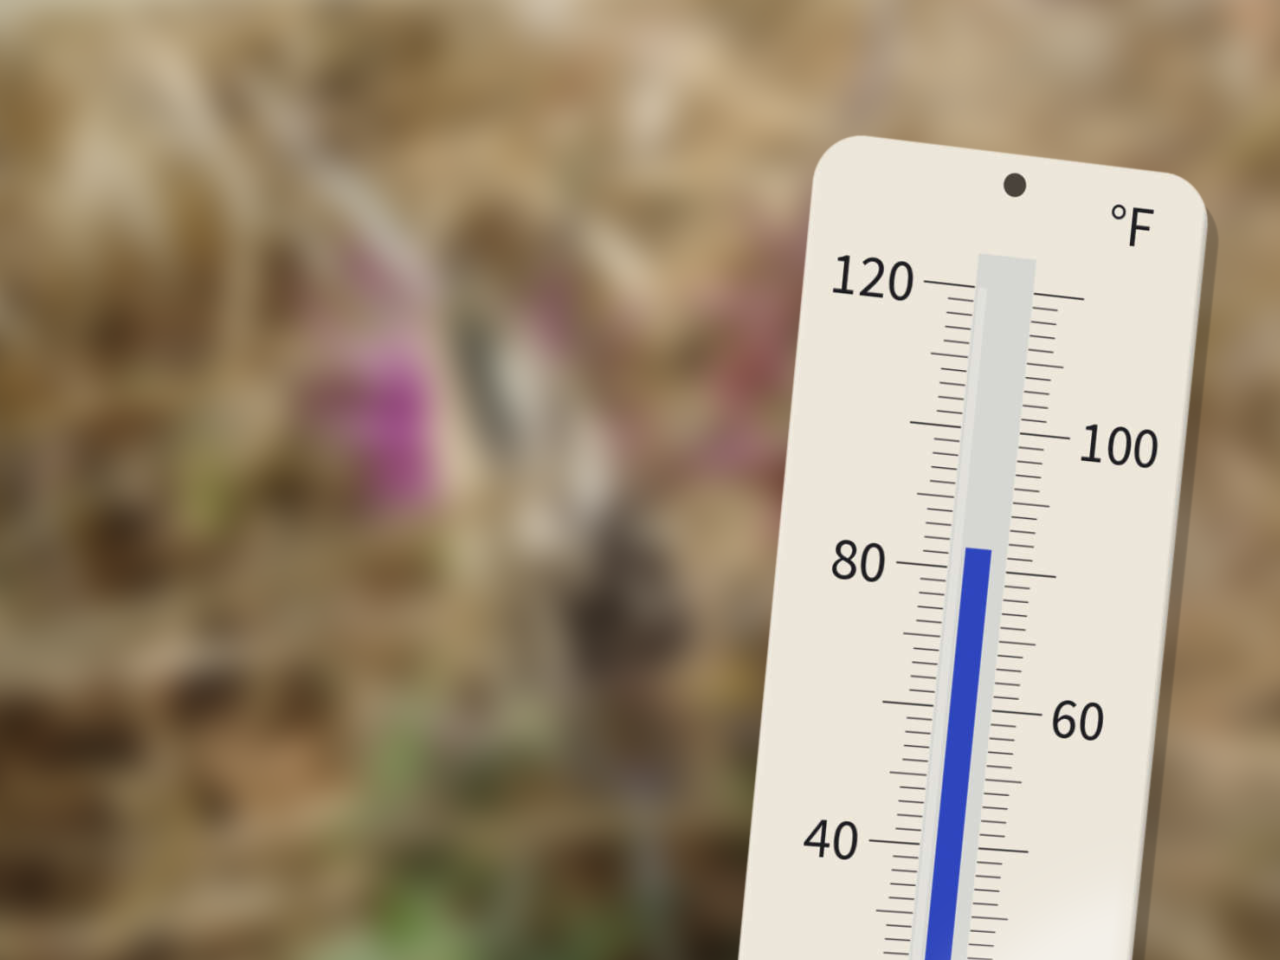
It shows value=83 unit=°F
